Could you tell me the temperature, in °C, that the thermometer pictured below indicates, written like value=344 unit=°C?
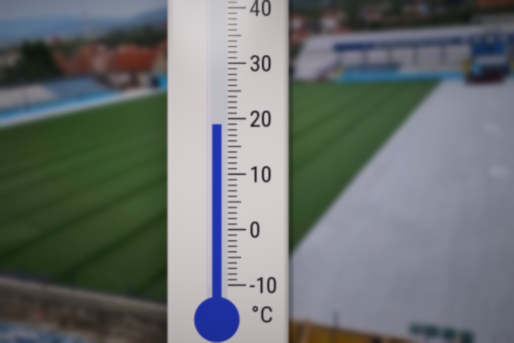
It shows value=19 unit=°C
